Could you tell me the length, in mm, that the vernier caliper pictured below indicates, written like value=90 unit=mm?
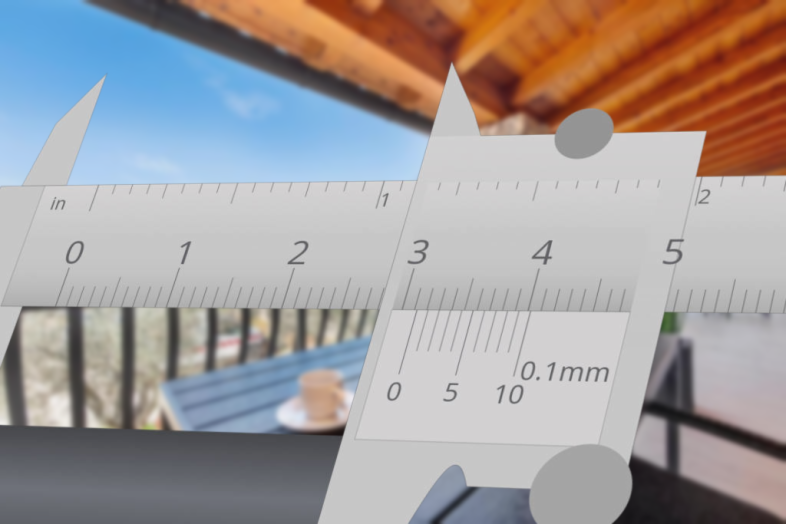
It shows value=31.2 unit=mm
